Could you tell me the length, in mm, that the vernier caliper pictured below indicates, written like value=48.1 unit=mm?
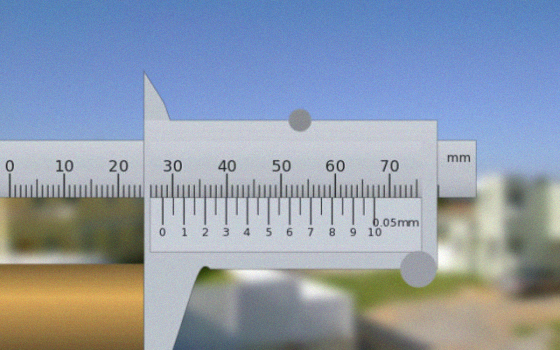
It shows value=28.2 unit=mm
